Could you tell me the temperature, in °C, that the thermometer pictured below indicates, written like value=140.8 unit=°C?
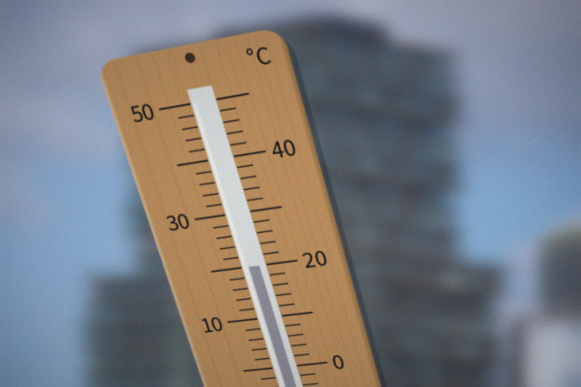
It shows value=20 unit=°C
